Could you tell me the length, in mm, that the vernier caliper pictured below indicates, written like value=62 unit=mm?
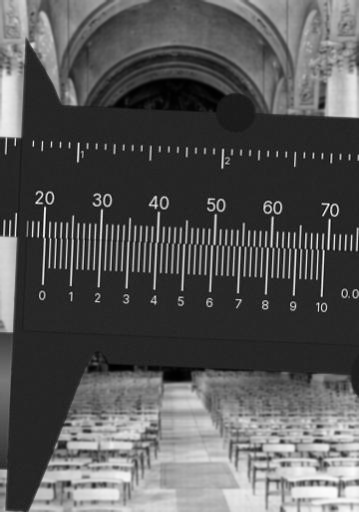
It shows value=20.2 unit=mm
